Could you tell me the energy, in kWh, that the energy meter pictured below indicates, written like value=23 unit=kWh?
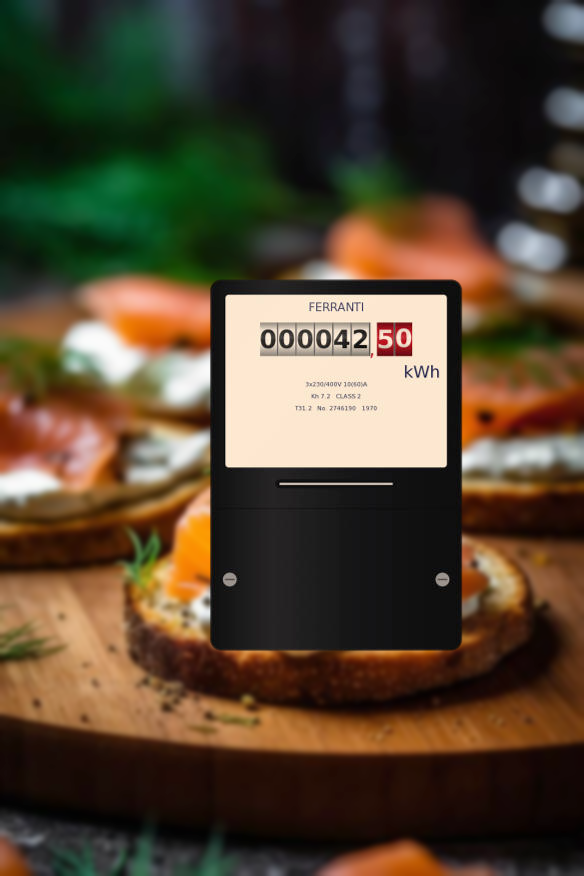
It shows value=42.50 unit=kWh
